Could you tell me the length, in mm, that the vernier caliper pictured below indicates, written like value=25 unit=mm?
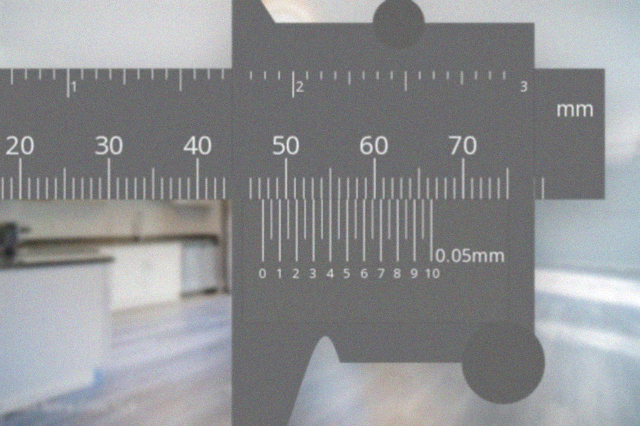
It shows value=47.4 unit=mm
